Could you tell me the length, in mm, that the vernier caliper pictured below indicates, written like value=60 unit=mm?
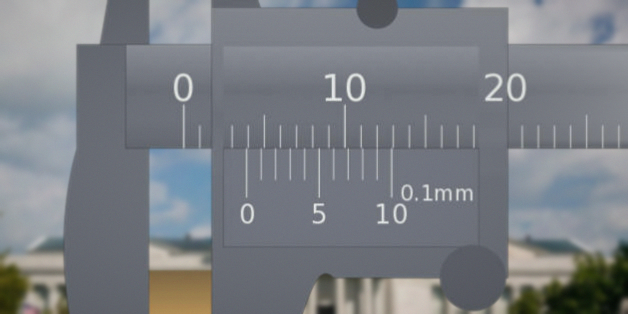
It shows value=3.9 unit=mm
